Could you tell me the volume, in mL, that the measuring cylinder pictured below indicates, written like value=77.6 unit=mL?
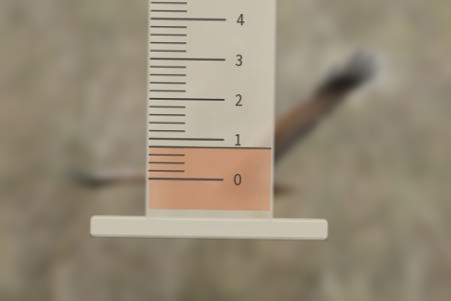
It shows value=0.8 unit=mL
